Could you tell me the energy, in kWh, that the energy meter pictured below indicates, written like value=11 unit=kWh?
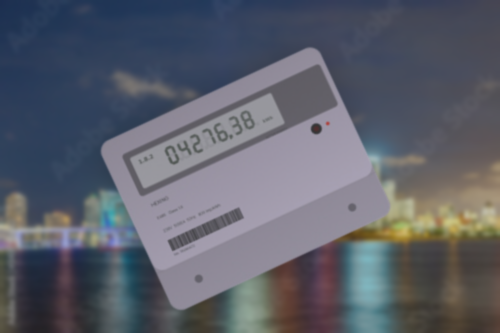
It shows value=4276.38 unit=kWh
